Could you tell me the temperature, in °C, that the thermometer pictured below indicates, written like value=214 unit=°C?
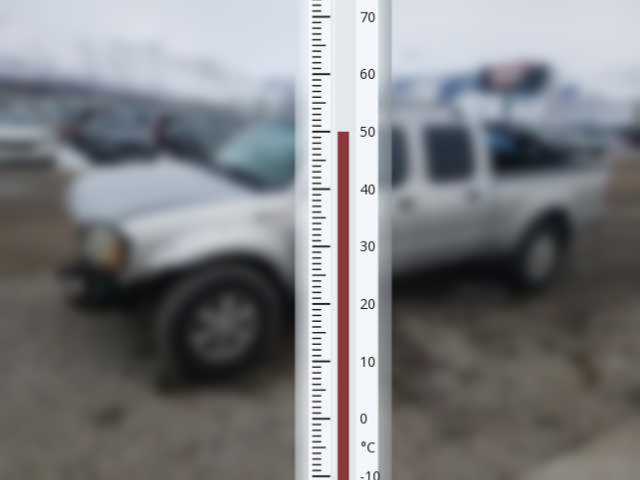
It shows value=50 unit=°C
